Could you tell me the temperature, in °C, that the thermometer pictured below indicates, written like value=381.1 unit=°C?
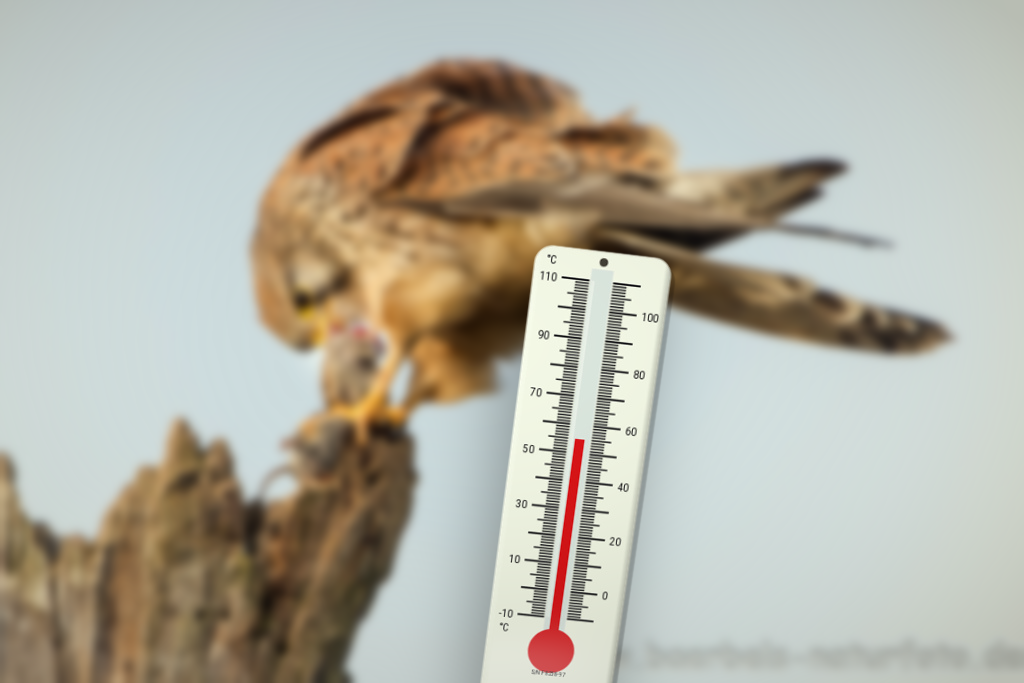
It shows value=55 unit=°C
